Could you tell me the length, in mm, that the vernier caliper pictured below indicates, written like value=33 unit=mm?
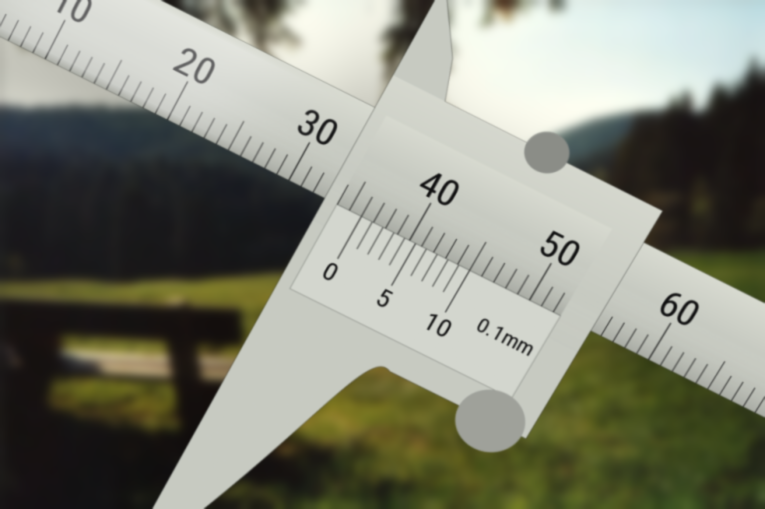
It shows value=36.0 unit=mm
